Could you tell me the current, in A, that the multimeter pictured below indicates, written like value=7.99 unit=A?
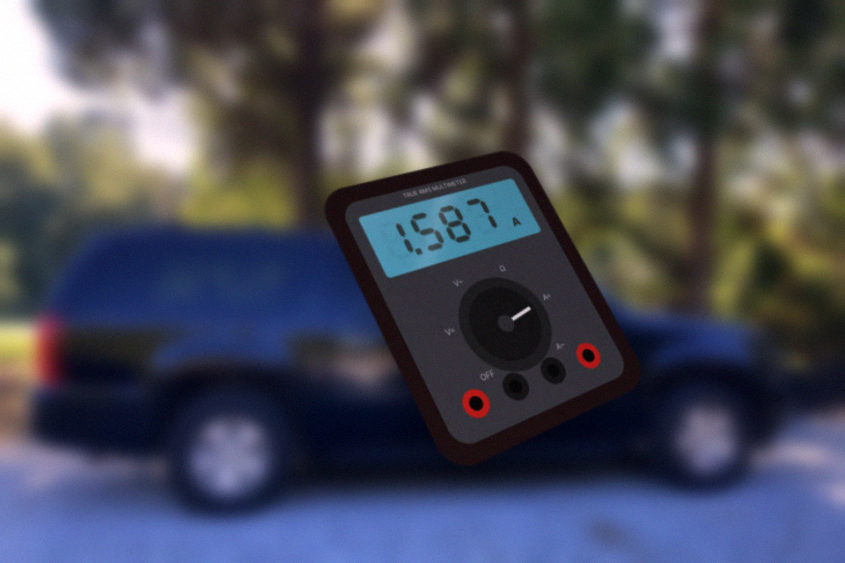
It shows value=1.587 unit=A
